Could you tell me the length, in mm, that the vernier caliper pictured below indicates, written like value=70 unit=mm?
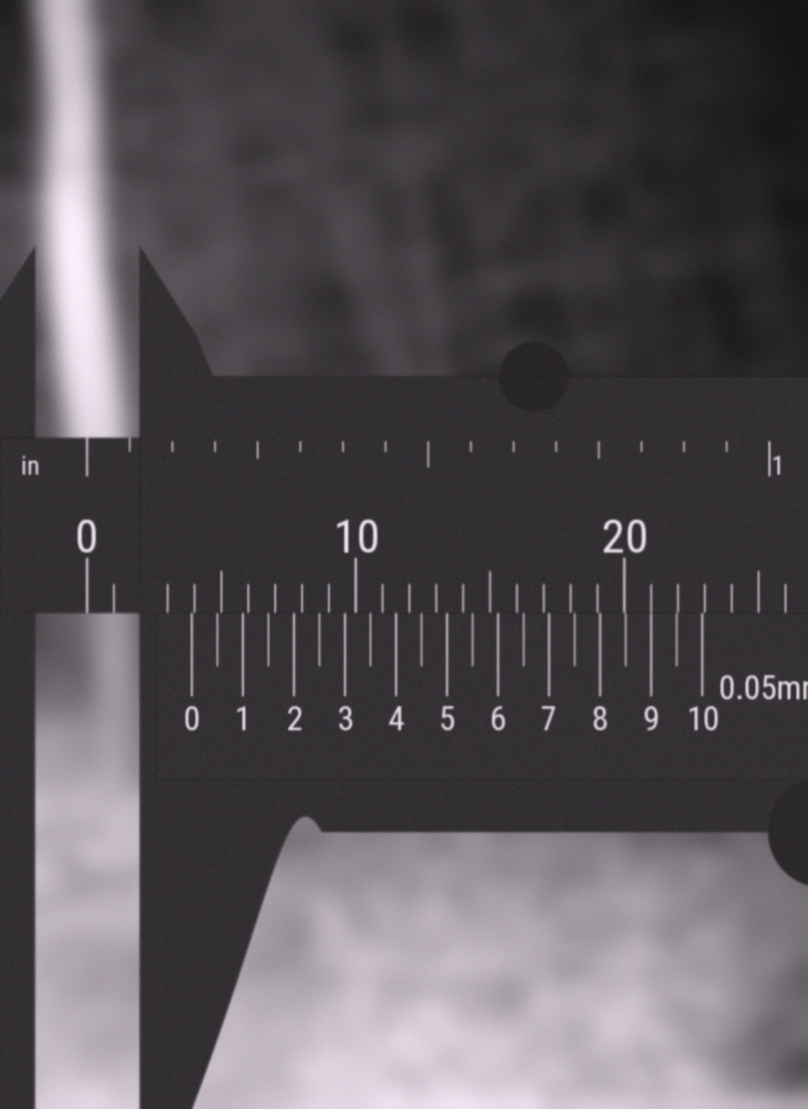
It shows value=3.9 unit=mm
